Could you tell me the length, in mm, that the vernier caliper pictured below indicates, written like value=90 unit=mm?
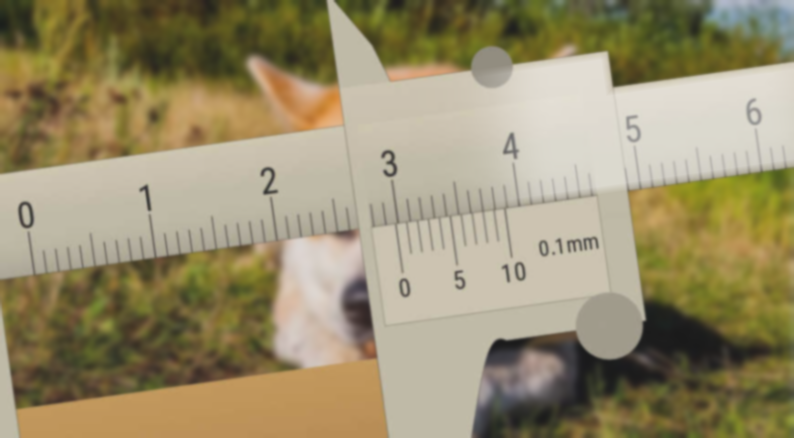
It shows value=29.8 unit=mm
